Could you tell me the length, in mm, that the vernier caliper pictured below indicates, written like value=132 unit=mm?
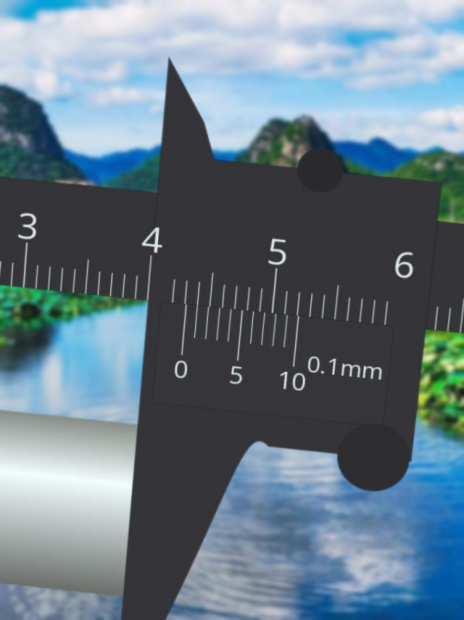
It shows value=43.1 unit=mm
